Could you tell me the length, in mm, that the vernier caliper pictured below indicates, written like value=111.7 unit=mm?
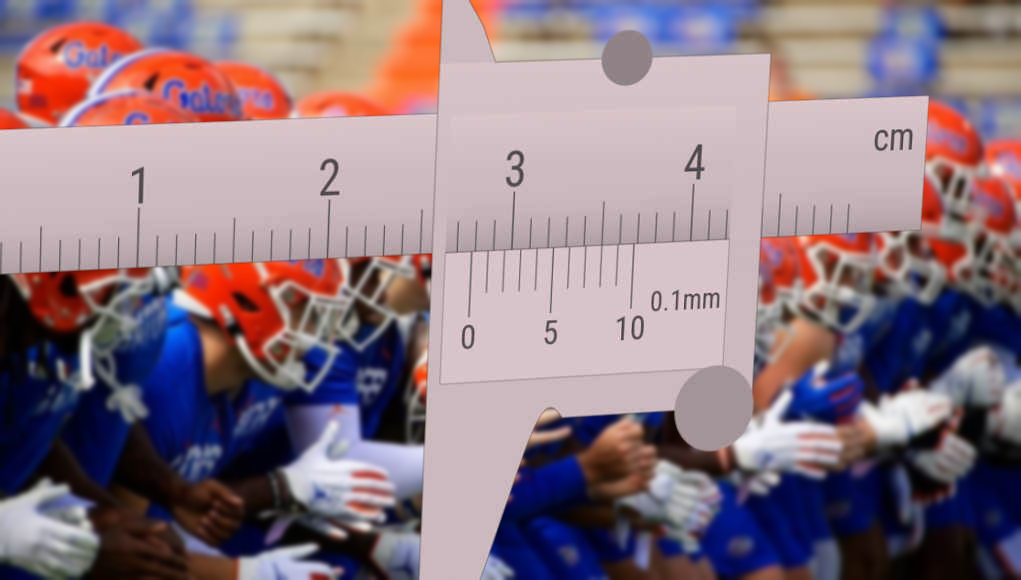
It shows value=27.8 unit=mm
